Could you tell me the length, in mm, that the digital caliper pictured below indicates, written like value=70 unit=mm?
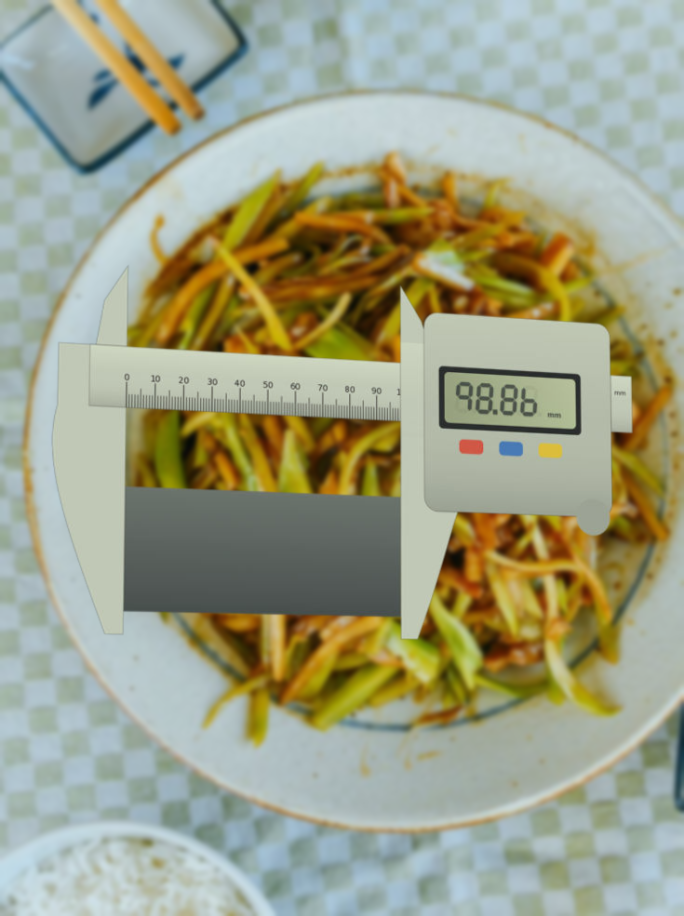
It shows value=98.86 unit=mm
